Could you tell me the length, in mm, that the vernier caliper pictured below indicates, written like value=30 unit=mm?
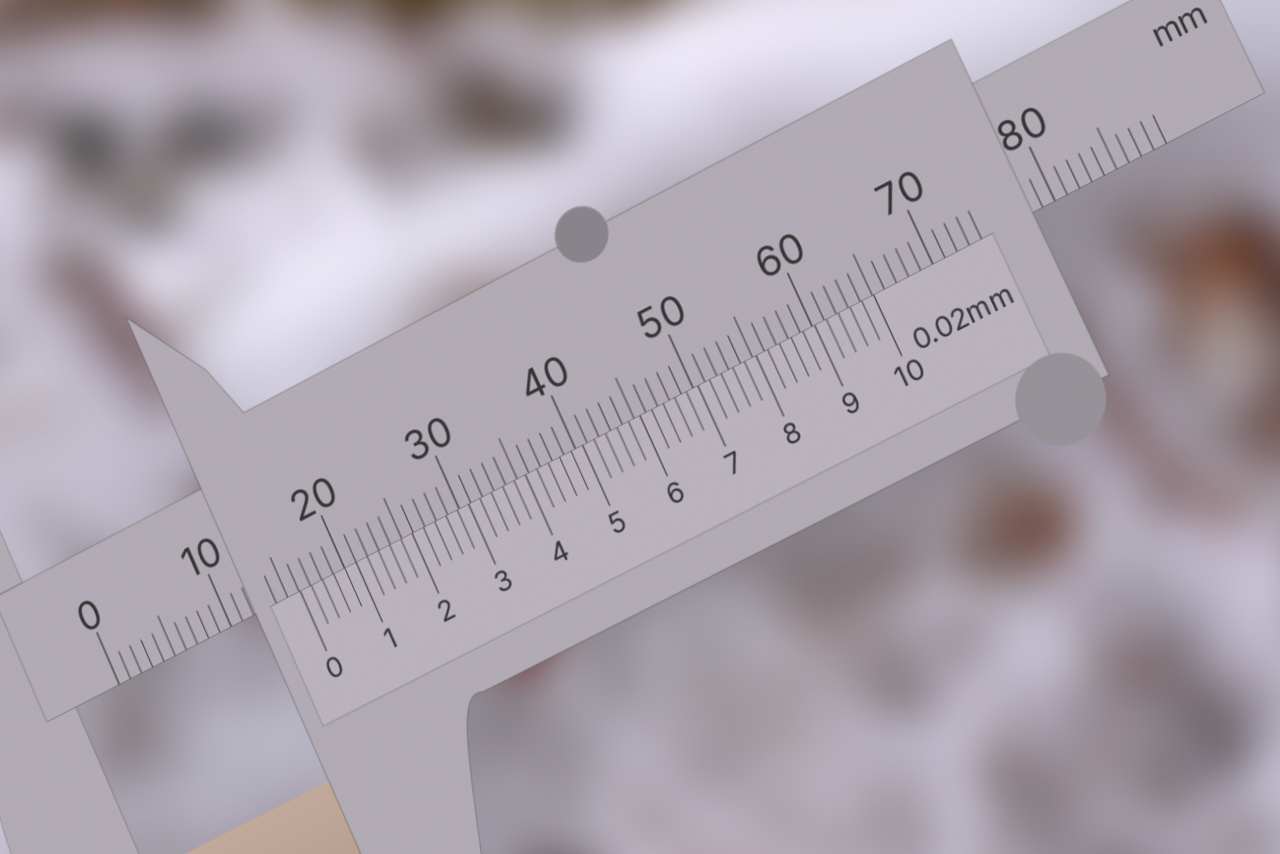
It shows value=16.1 unit=mm
